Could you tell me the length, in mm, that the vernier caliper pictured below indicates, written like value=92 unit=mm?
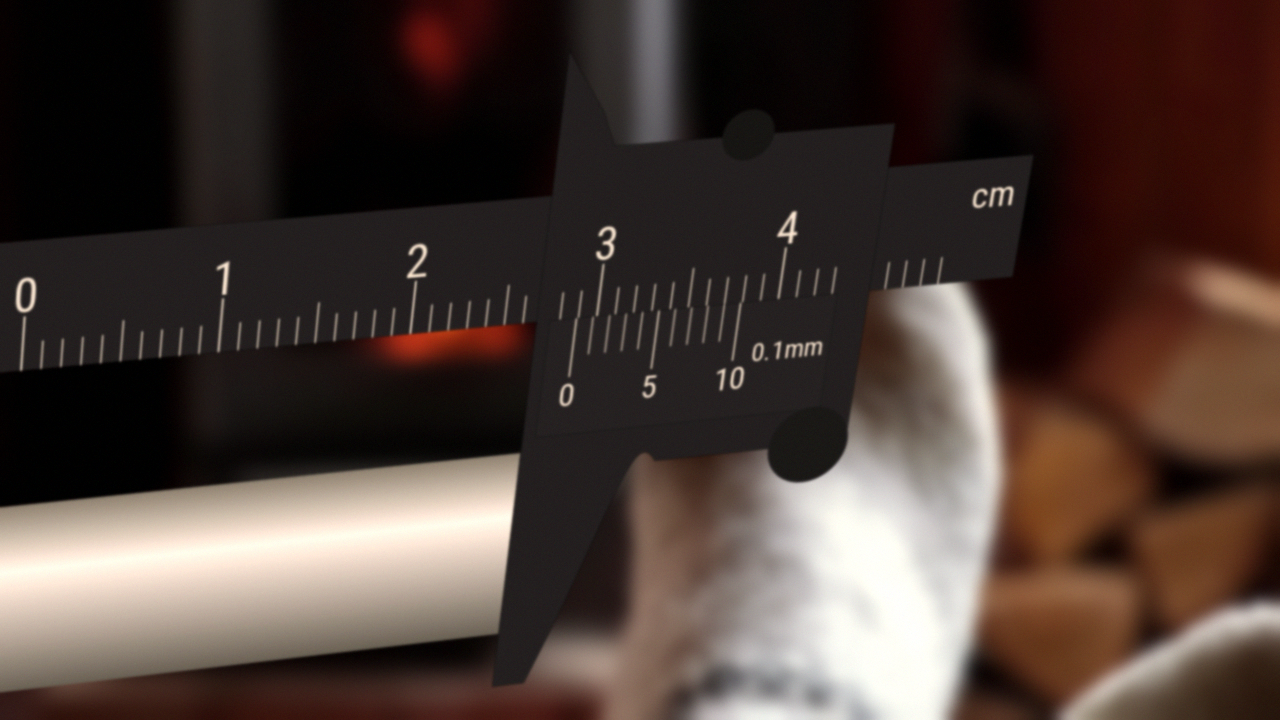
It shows value=28.9 unit=mm
